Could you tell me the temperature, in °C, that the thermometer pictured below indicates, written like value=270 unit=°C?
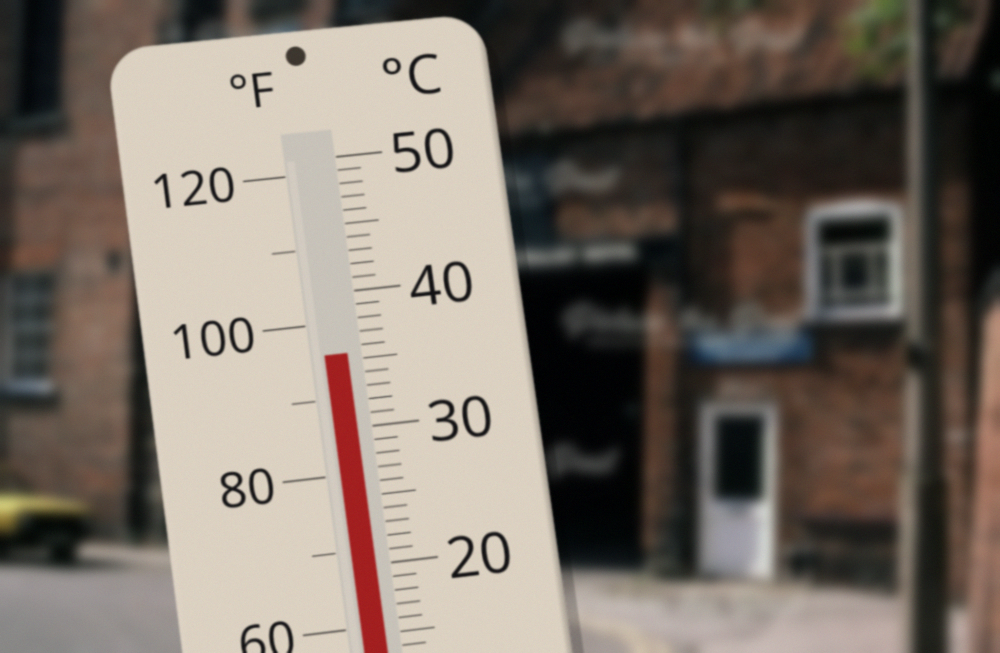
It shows value=35.5 unit=°C
